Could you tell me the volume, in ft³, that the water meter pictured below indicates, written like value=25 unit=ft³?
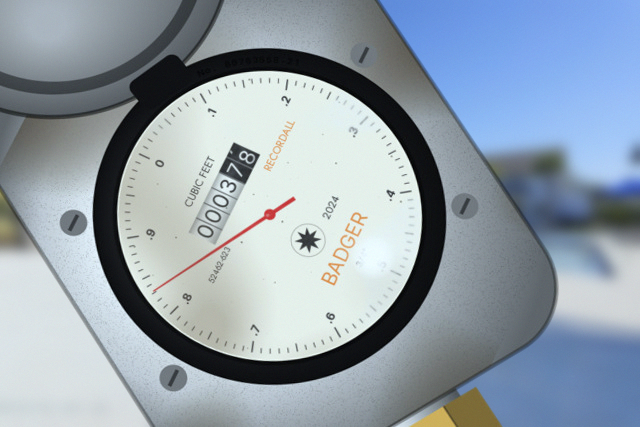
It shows value=377.83 unit=ft³
